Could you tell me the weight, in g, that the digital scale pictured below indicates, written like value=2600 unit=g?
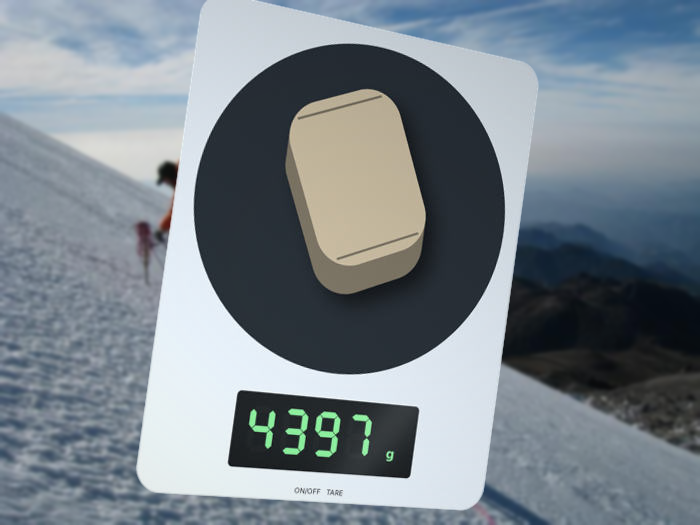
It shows value=4397 unit=g
